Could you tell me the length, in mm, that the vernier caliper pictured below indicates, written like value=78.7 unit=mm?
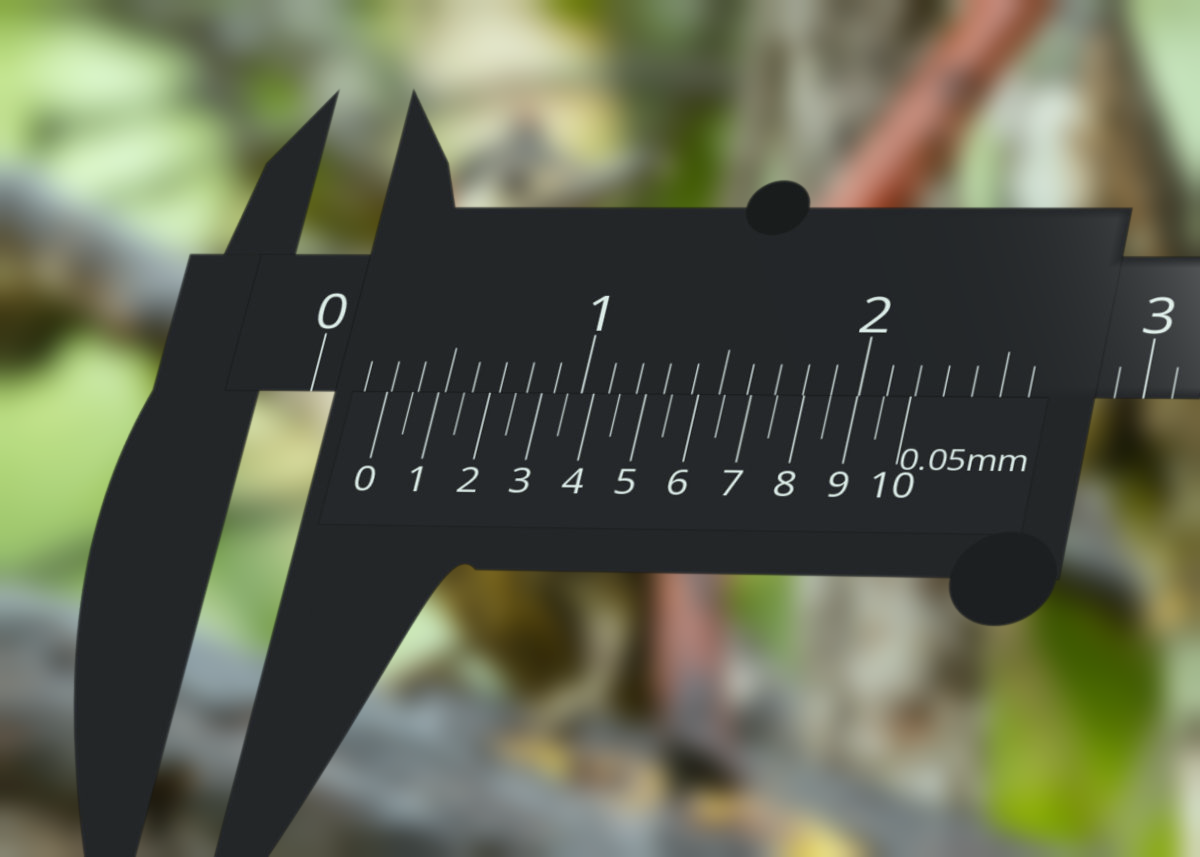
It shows value=2.85 unit=mm
